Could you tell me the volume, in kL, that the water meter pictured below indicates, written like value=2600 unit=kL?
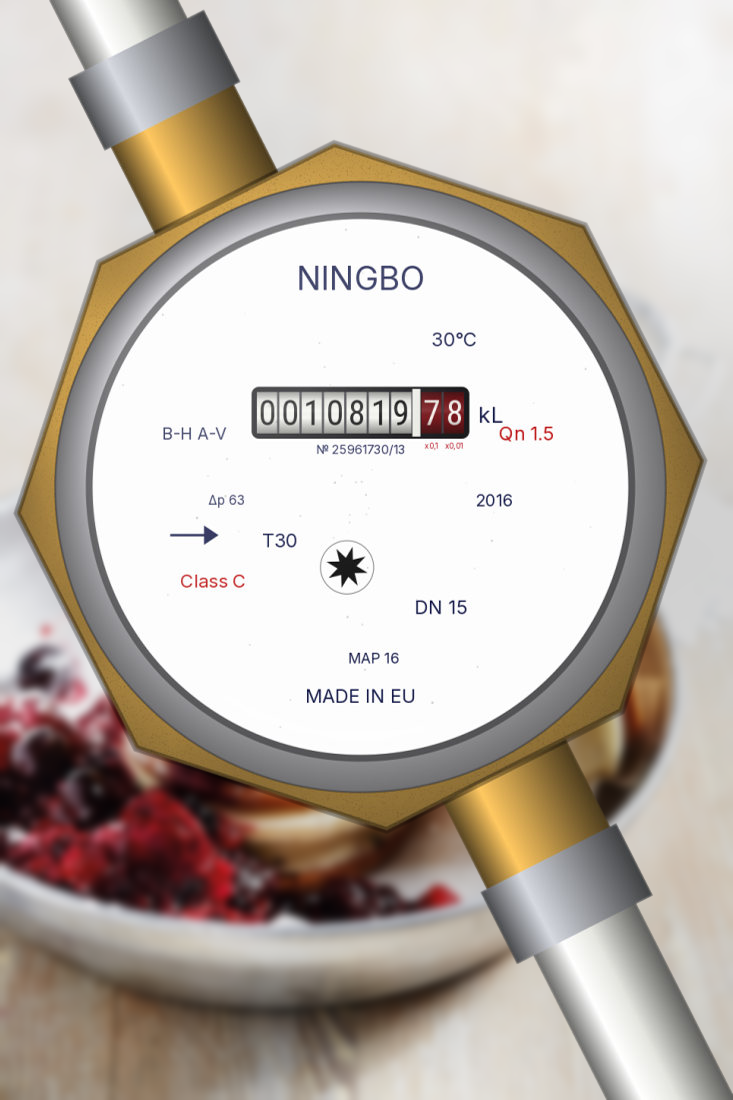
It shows value=10819.78 unit=kL
